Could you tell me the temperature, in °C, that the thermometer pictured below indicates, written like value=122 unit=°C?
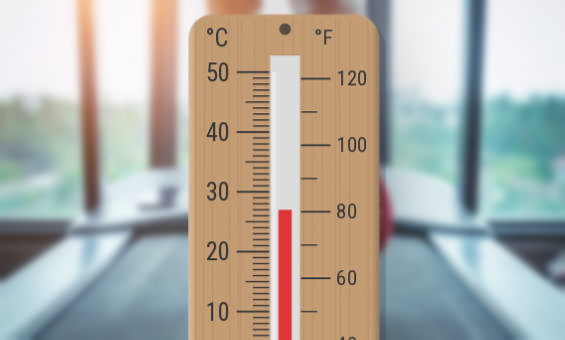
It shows value=27 unit=°C
